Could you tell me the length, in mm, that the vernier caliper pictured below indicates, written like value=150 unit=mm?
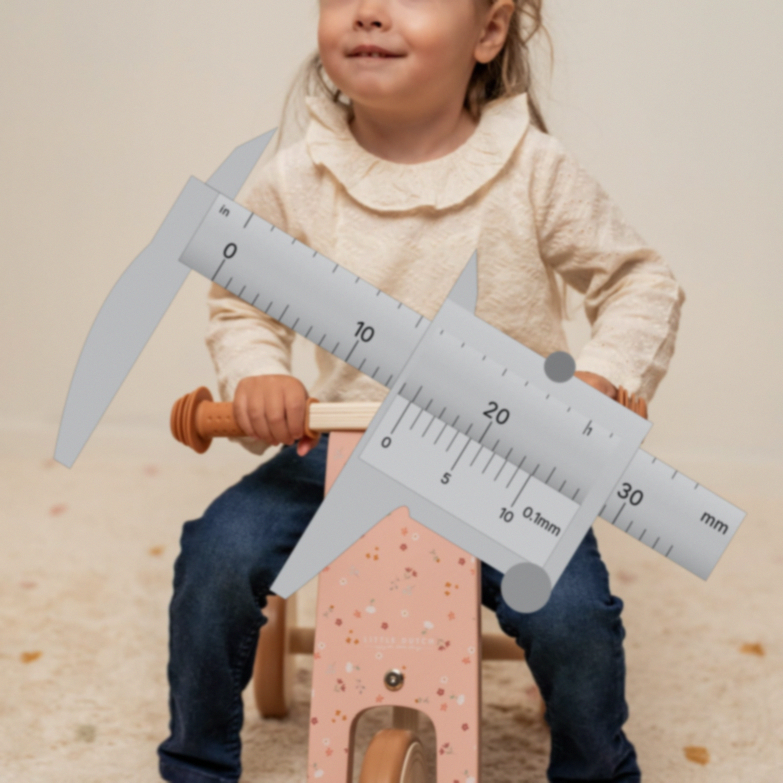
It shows value=14.9 unit=mm
